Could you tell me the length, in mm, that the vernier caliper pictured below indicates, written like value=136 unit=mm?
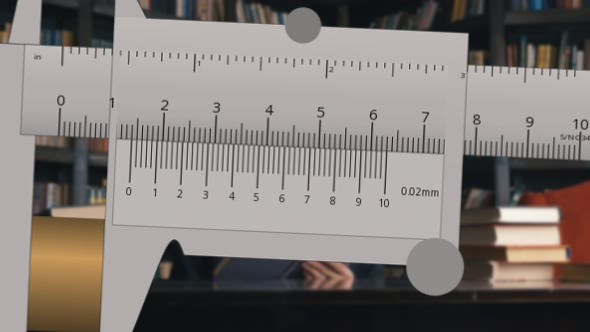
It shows value=14.0 unit=mm
